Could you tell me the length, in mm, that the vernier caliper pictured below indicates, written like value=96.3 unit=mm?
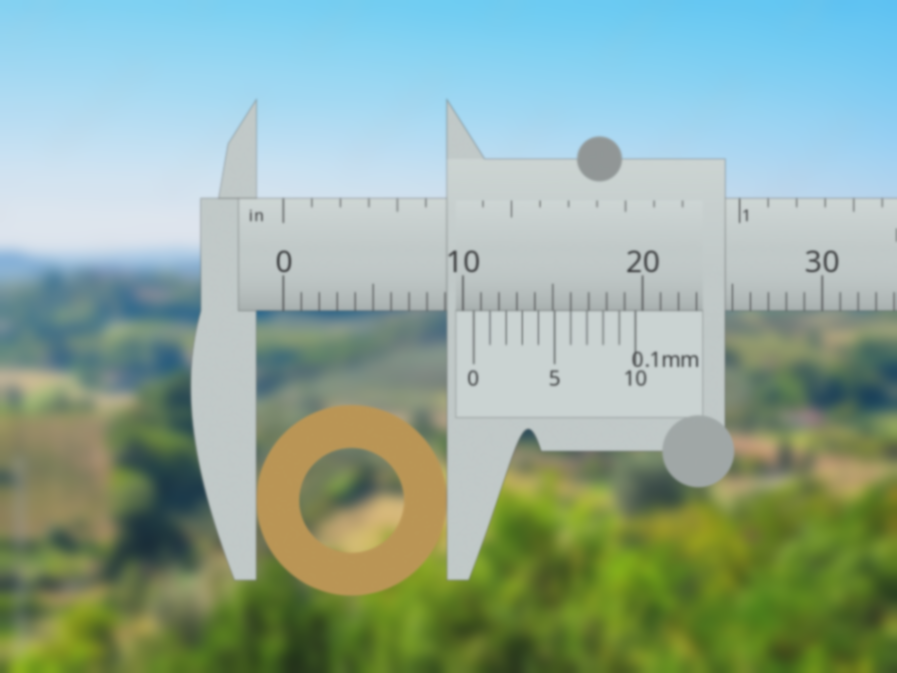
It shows value=10.6 unit=mm
